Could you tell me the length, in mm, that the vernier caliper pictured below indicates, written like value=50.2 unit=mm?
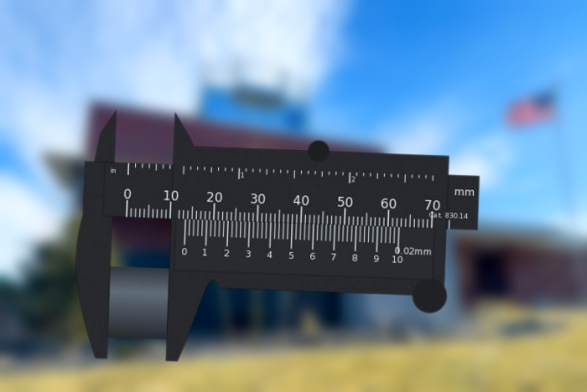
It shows value=13.5 unit=mm
